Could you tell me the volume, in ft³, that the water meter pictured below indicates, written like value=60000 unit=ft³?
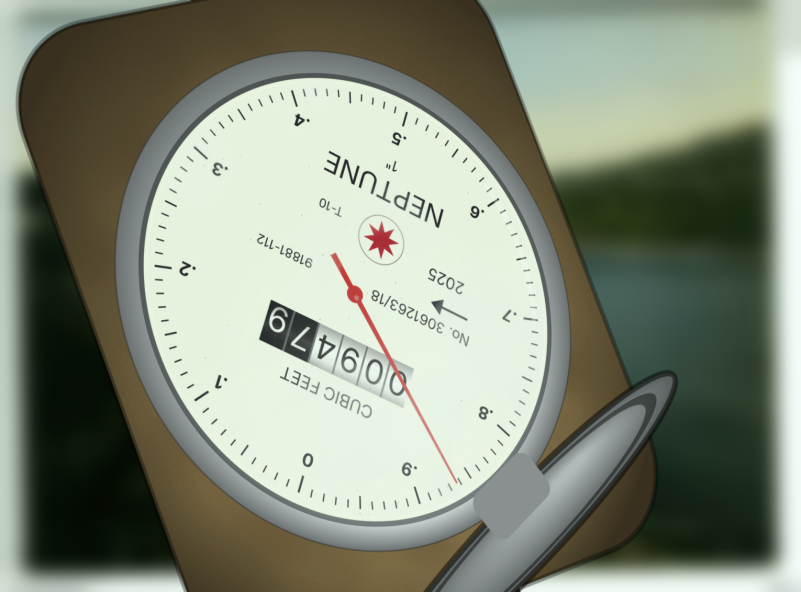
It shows value=9478.86 unit=ft³
